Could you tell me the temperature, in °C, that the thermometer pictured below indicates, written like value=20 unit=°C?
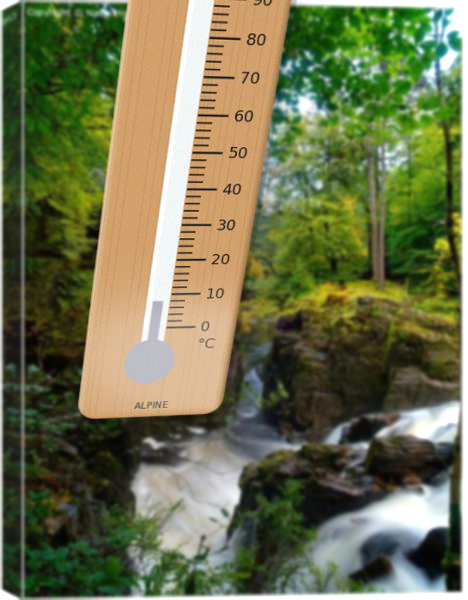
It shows value=8 unit=°C
